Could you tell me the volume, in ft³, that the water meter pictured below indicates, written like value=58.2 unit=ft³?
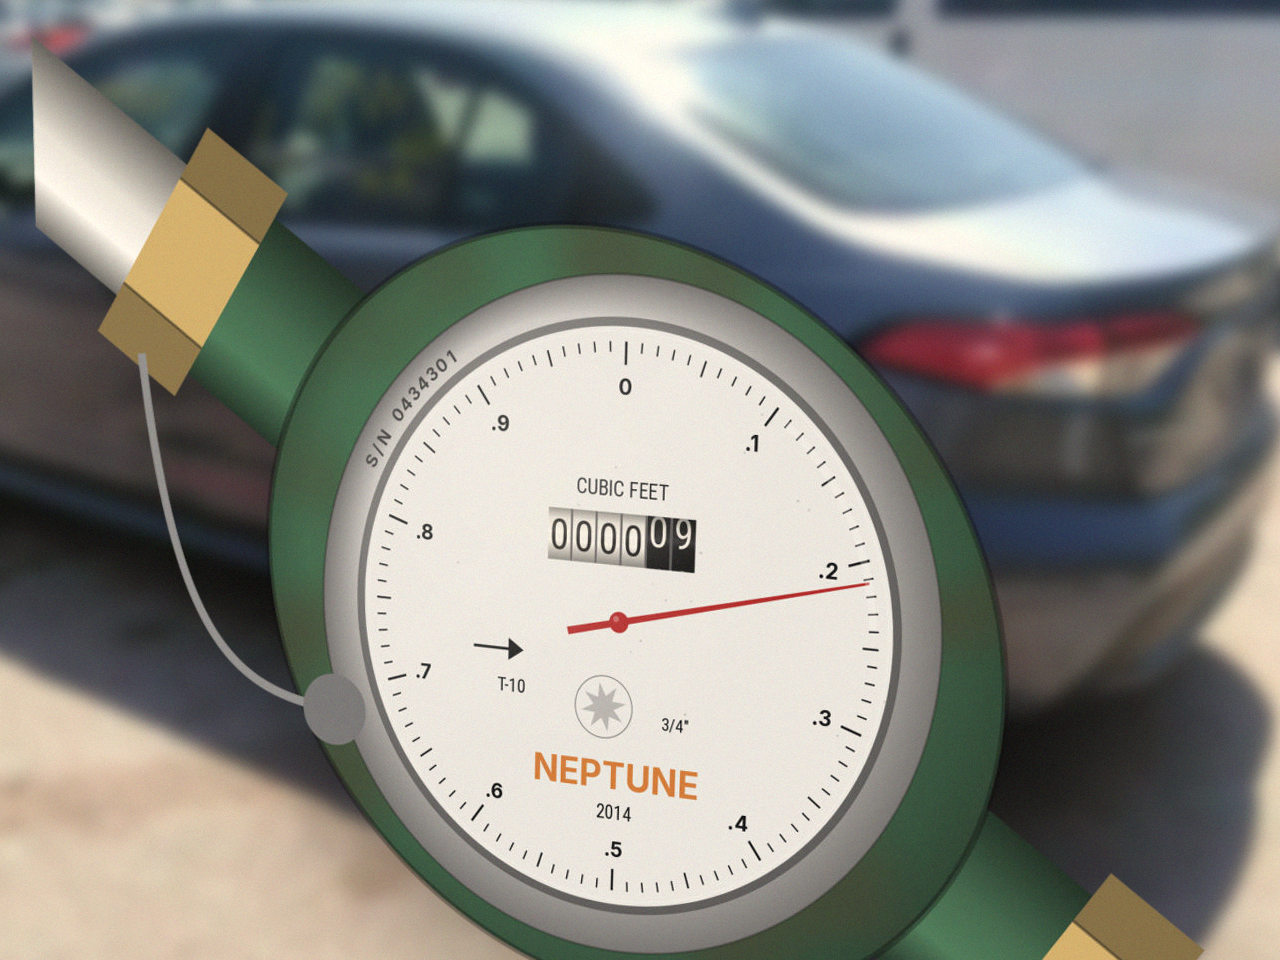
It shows value=9.21 unit=ft³
